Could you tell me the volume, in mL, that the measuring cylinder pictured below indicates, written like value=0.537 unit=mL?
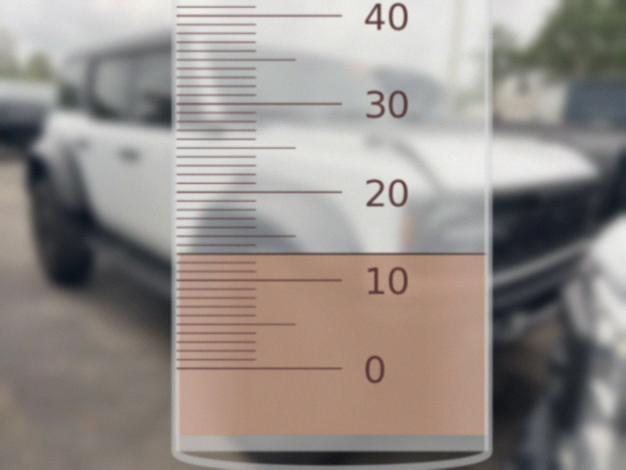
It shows value=13 unit=mL
